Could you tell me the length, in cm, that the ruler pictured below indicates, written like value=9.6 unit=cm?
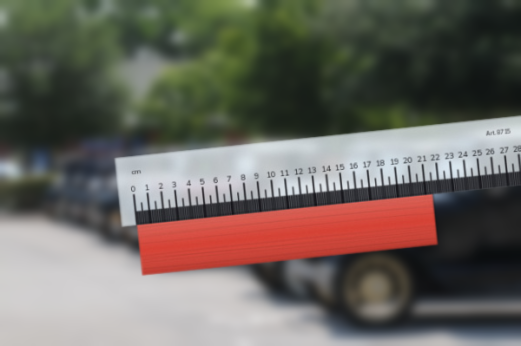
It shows value=21.5 unit=cm
